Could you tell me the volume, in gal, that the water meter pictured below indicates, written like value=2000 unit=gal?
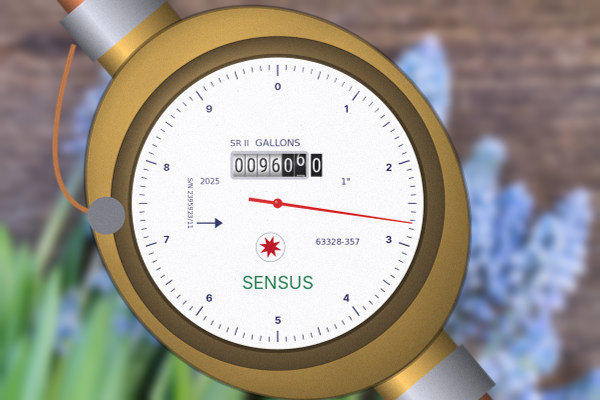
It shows value=96062.7 unit=gal
